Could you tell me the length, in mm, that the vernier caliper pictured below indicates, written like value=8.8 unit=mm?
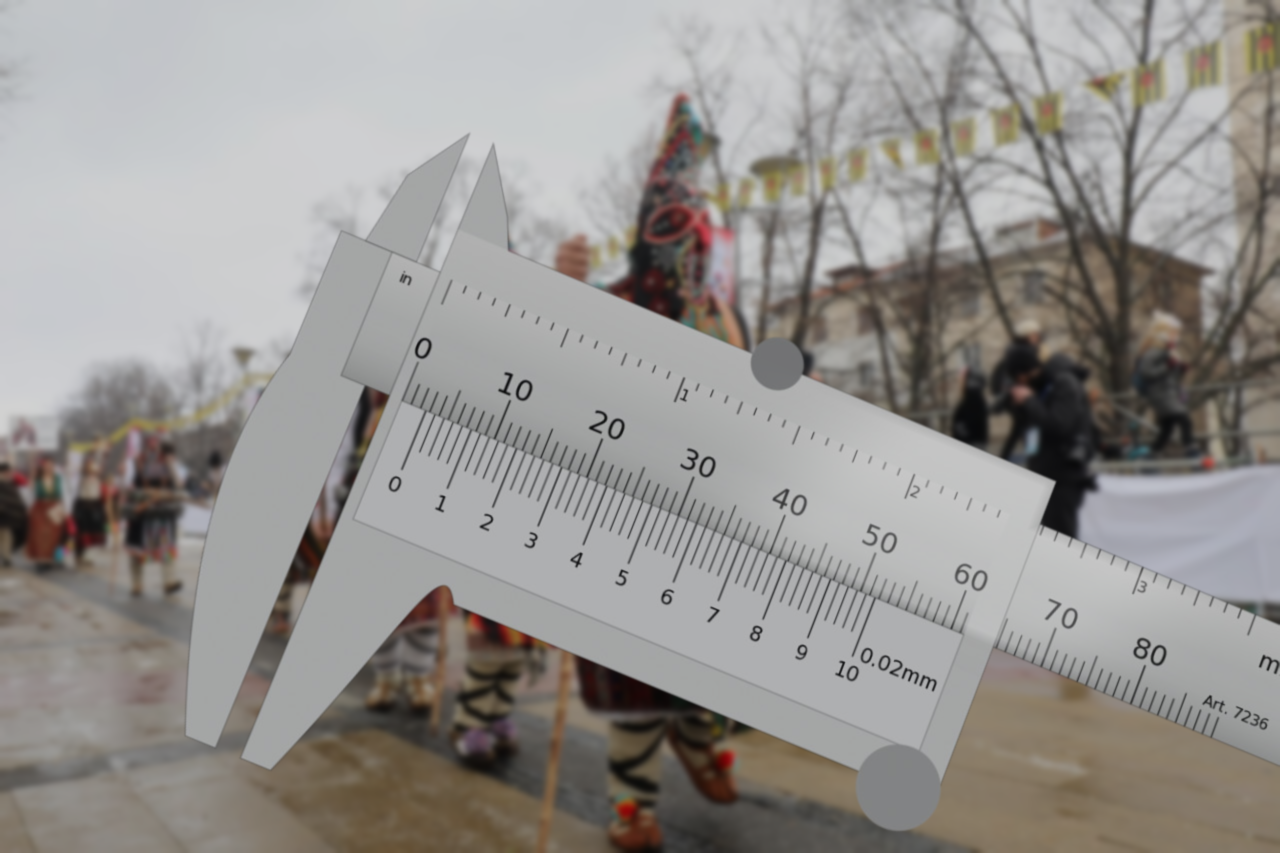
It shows value=2.6 unit=mm
